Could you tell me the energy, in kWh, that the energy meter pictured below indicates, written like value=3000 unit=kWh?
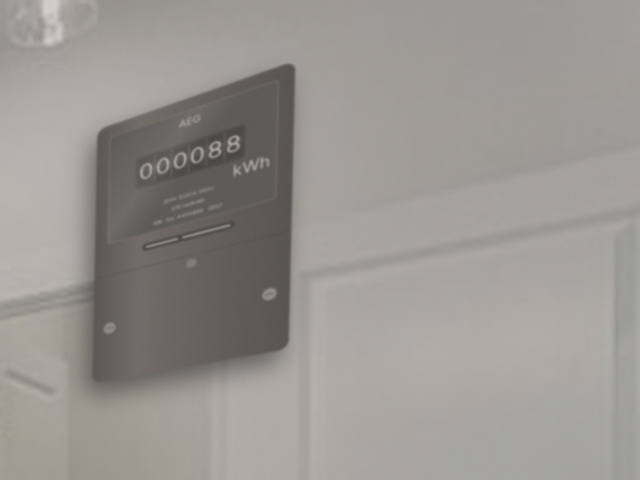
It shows value=88 unit=kWh
